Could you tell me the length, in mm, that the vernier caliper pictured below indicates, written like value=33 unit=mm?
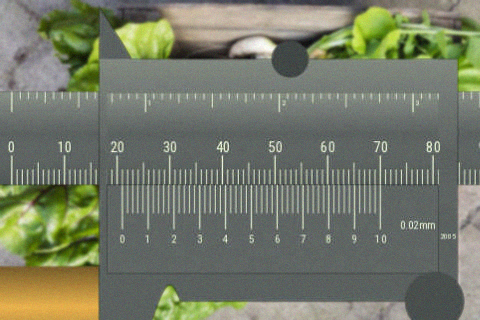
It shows value=21.0 unit=mm
